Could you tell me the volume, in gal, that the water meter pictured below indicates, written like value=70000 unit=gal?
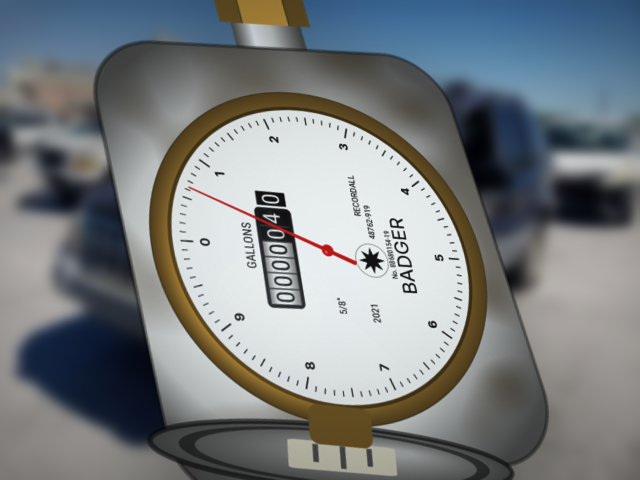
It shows value=40.6 unit=gal
